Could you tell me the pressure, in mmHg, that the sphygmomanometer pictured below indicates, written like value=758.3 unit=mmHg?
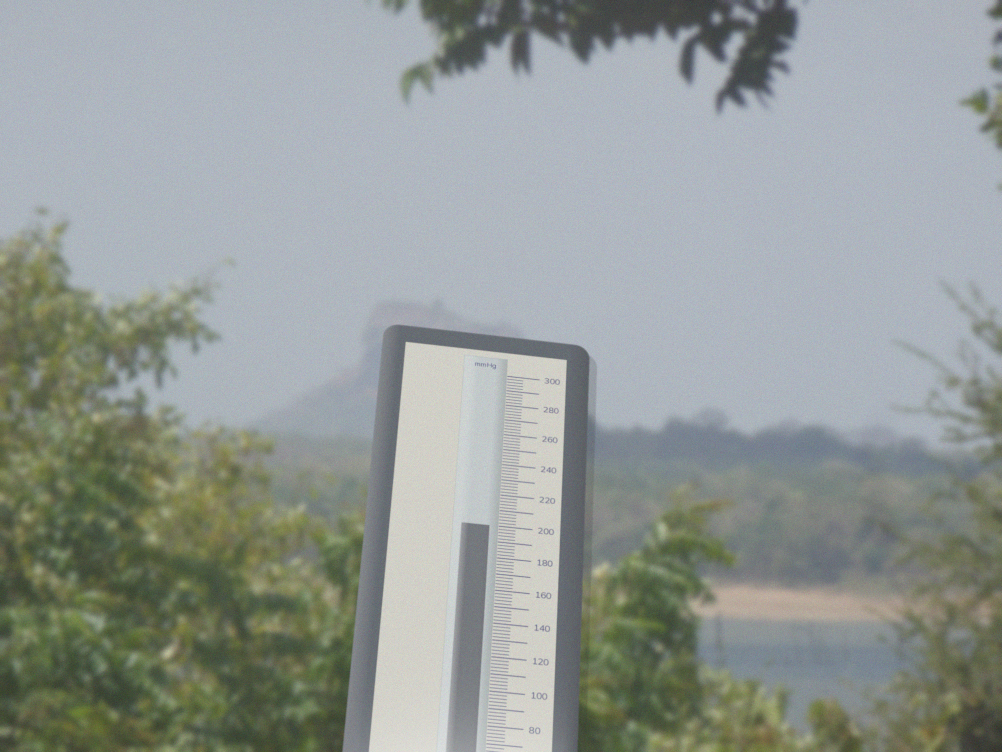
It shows value=200 unit=mmHg
